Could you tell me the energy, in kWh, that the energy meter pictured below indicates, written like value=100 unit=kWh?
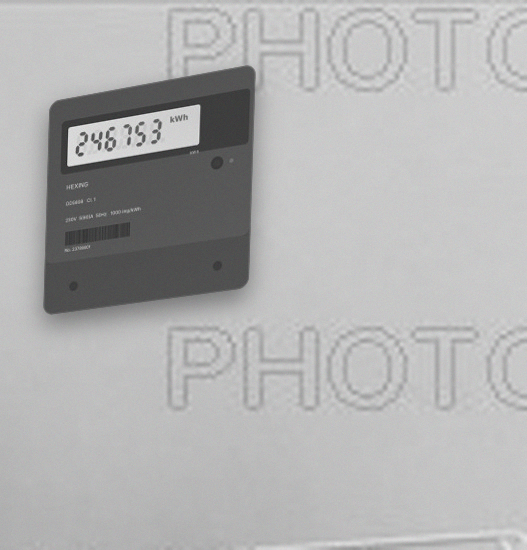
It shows value=246753 unit=kWh
